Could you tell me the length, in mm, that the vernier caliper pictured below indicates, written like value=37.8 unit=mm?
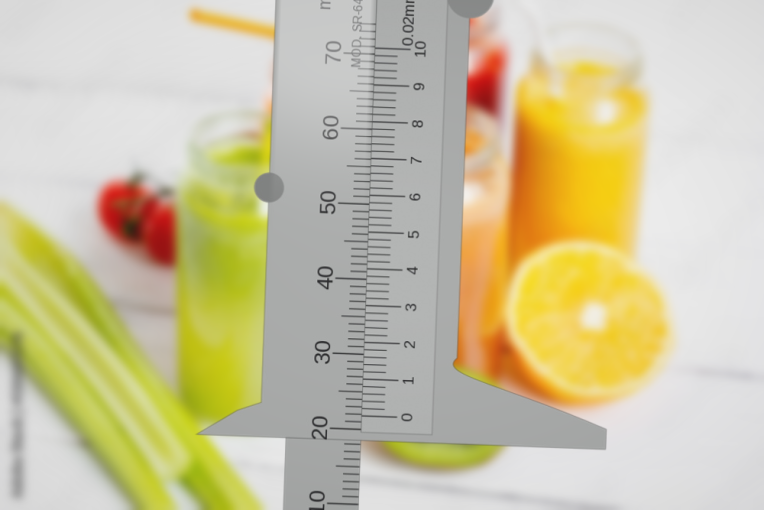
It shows value=21.8 unit=mm
